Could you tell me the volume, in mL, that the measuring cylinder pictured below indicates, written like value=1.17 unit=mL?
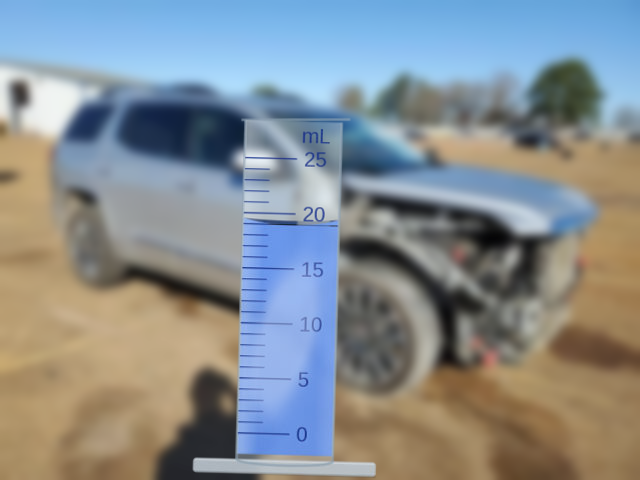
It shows value=19 unit=mL
